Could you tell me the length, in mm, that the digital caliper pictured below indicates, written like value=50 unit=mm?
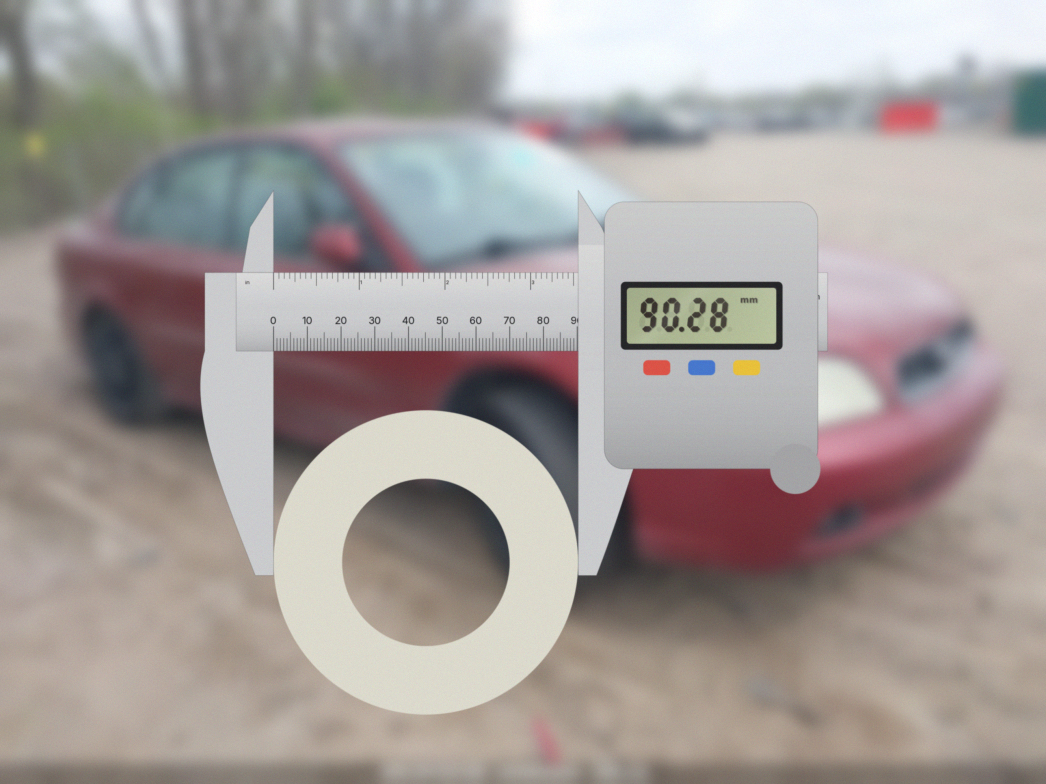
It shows value=90.28 unit=mm
